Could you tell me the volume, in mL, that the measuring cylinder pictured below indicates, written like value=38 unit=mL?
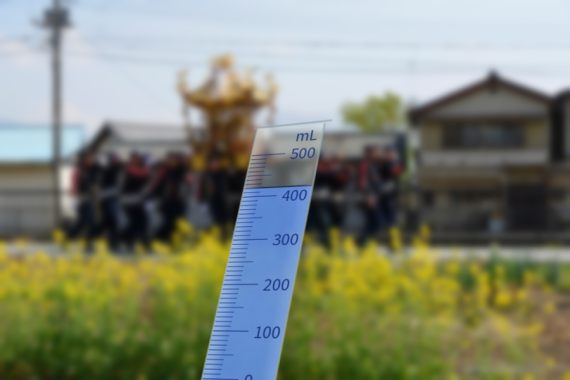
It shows value=420 unit=mL
